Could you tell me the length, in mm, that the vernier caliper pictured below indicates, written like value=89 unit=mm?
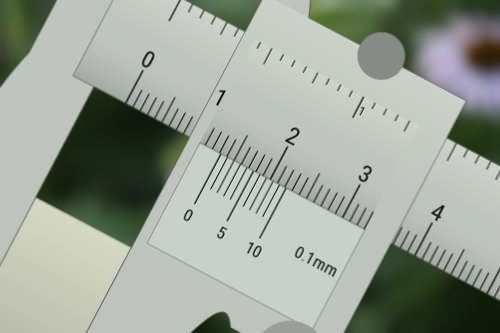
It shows value=13.2 unit=mm
